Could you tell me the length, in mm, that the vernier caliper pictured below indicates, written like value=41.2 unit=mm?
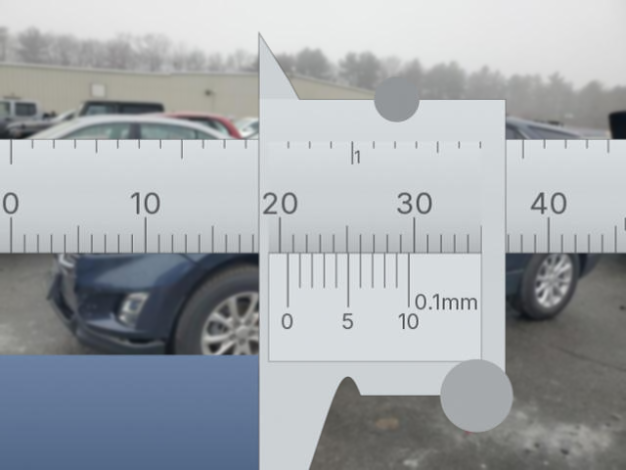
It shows value=20.6 unit=mm
